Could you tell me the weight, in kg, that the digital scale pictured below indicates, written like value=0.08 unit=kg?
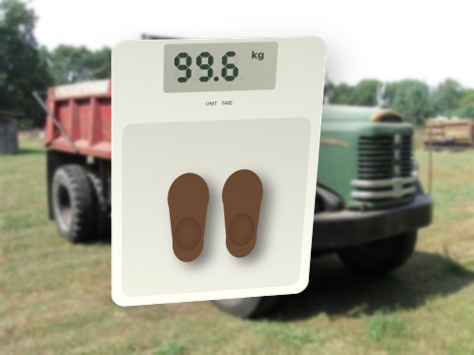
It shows value=99.6 unit=kg
